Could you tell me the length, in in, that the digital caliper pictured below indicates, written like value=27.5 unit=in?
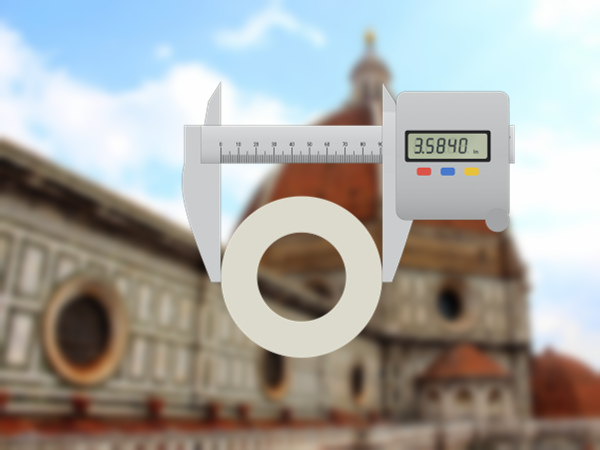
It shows value=3.5840 unit=in
